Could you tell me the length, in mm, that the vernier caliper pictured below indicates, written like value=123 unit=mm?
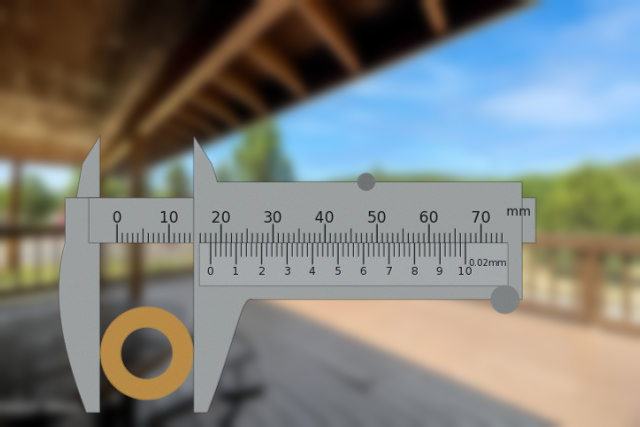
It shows value=18.0 unit=mm
